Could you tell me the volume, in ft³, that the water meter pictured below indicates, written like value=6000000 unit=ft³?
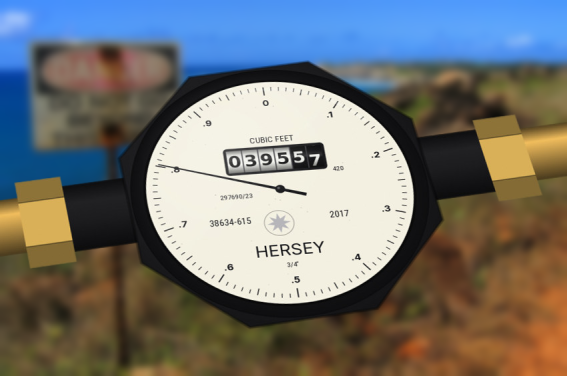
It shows value=39556.80 unit=ft³
